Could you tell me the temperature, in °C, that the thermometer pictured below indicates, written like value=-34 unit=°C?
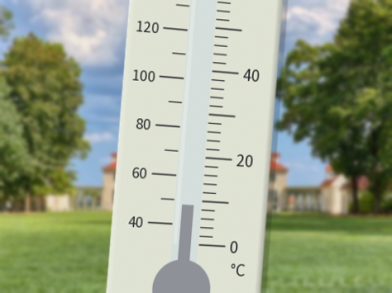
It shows value=9 unit=°C
